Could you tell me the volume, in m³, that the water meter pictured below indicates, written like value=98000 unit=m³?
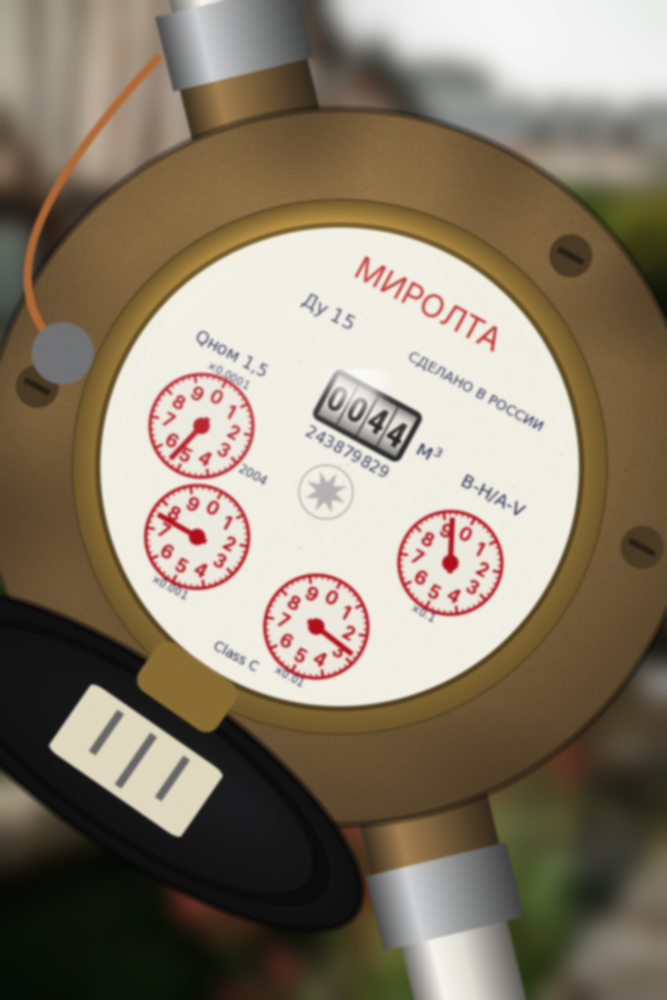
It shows value=43.9275 unit=m³
